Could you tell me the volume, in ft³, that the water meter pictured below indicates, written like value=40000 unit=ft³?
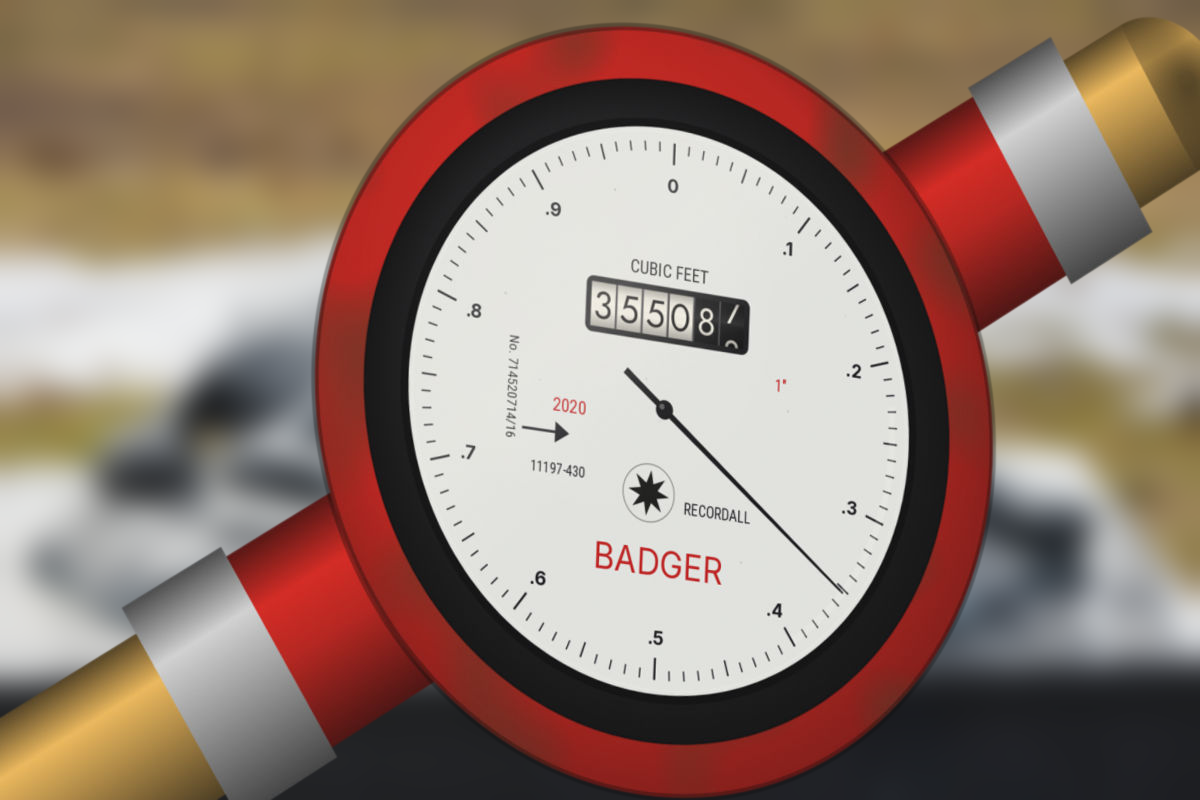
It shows value=355087.35 unit=ft³
